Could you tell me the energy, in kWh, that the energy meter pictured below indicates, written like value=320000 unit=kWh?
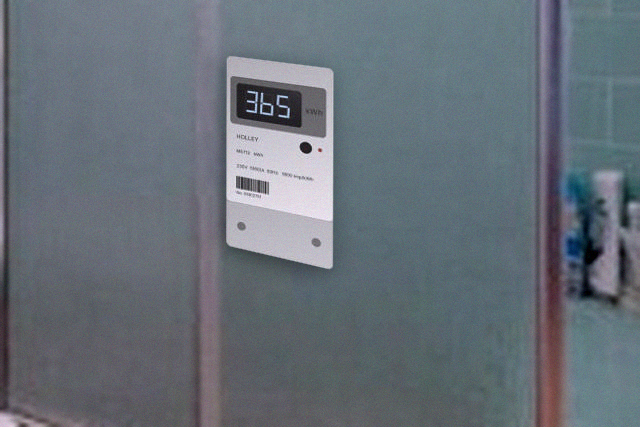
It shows value=365 unit=kWh
